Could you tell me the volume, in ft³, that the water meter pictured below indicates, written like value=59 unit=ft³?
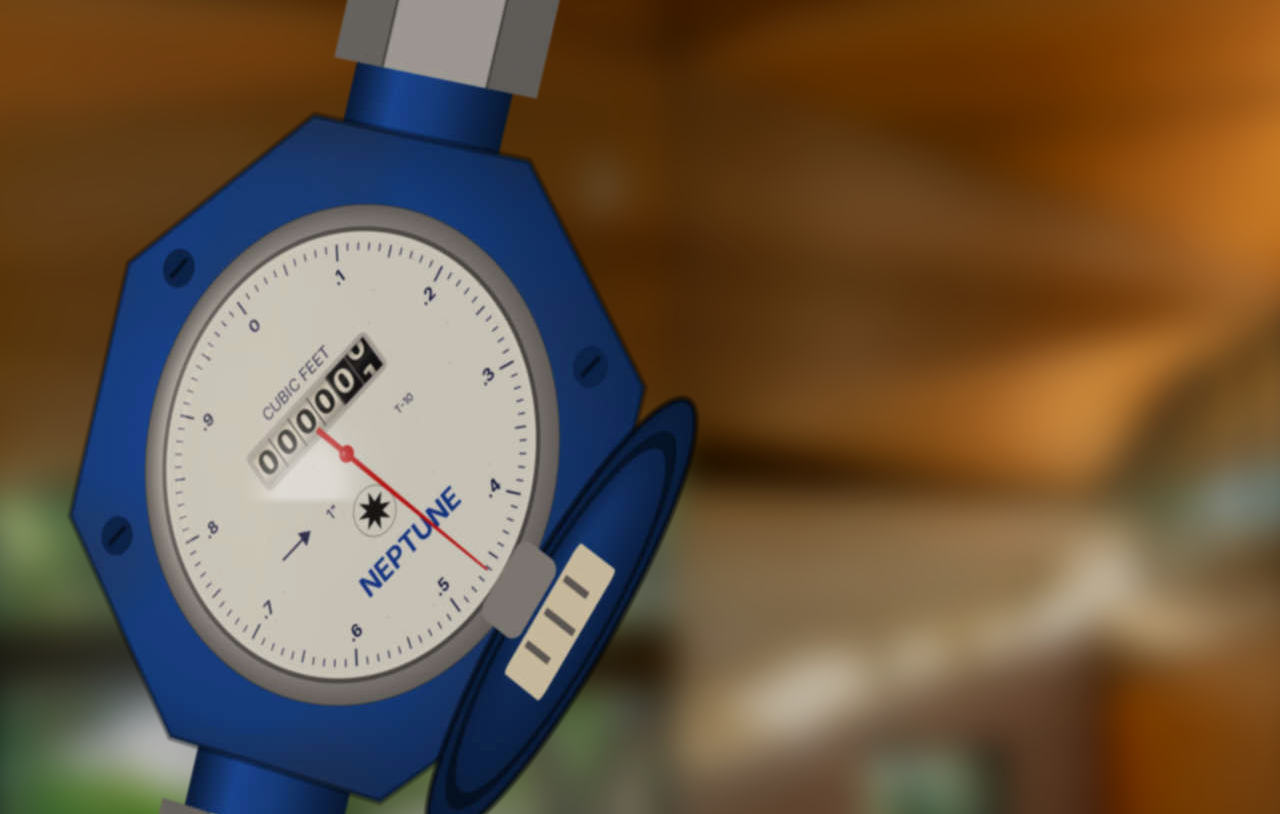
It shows value=0.46 unit=ft³
